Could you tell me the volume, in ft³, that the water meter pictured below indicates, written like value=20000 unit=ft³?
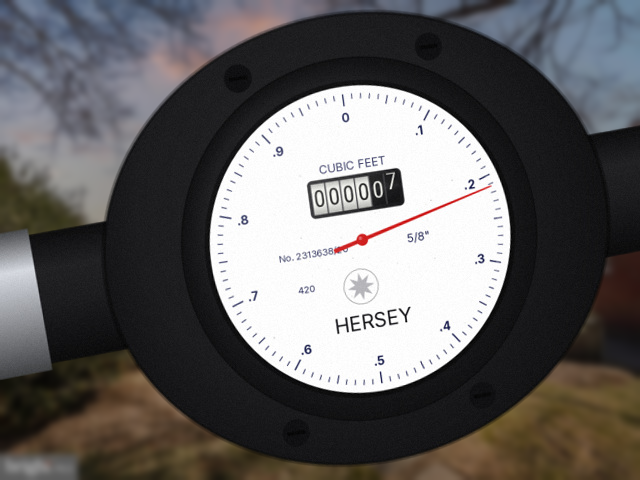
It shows value=7.21 unit=ft³
